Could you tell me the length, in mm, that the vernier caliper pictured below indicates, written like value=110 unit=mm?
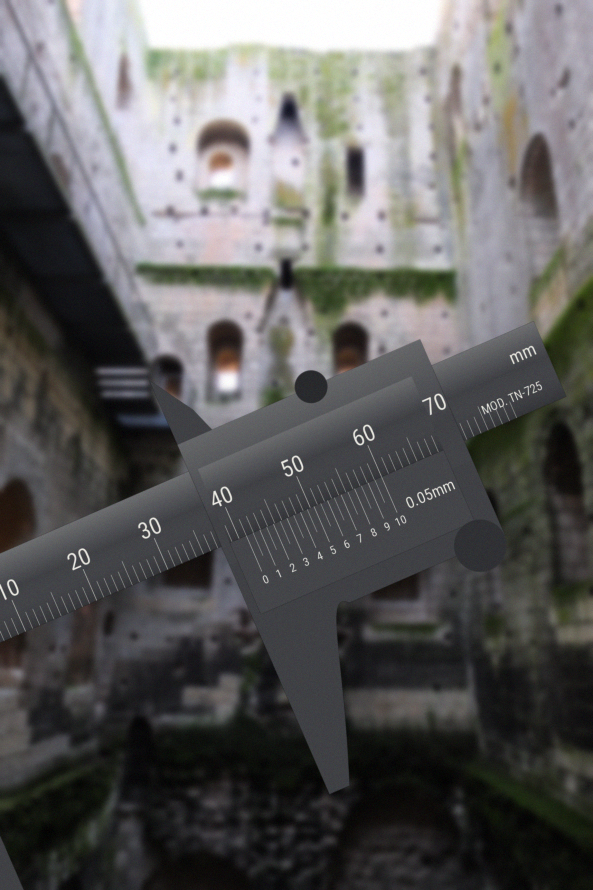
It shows value=41.0 unit=mm
